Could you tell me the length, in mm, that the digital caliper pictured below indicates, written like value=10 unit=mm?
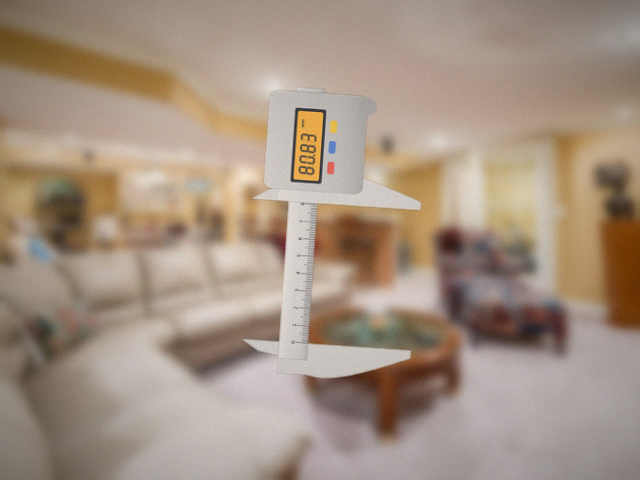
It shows value=80.83 unit=mm
